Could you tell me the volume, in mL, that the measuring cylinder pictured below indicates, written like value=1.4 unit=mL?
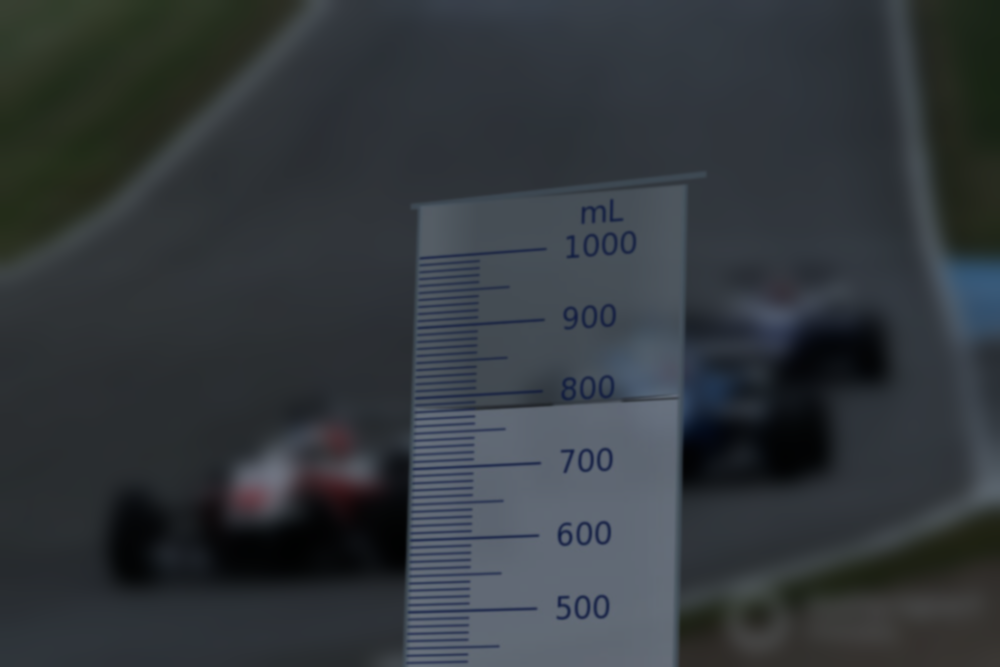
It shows value=780 unit=mL
